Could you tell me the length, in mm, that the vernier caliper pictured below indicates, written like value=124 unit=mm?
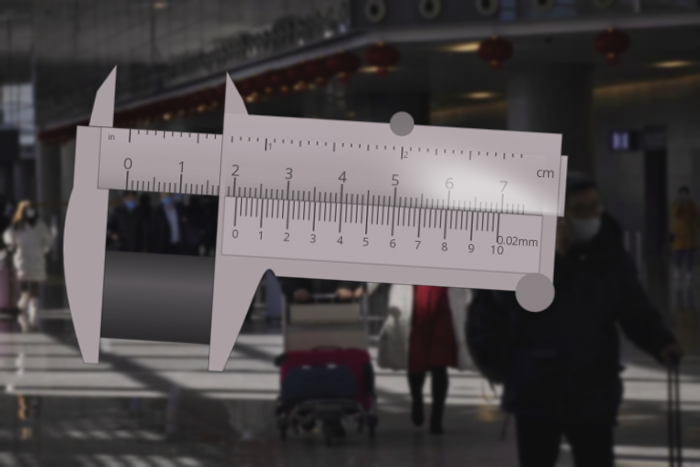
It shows value=20.5 unit=mm
